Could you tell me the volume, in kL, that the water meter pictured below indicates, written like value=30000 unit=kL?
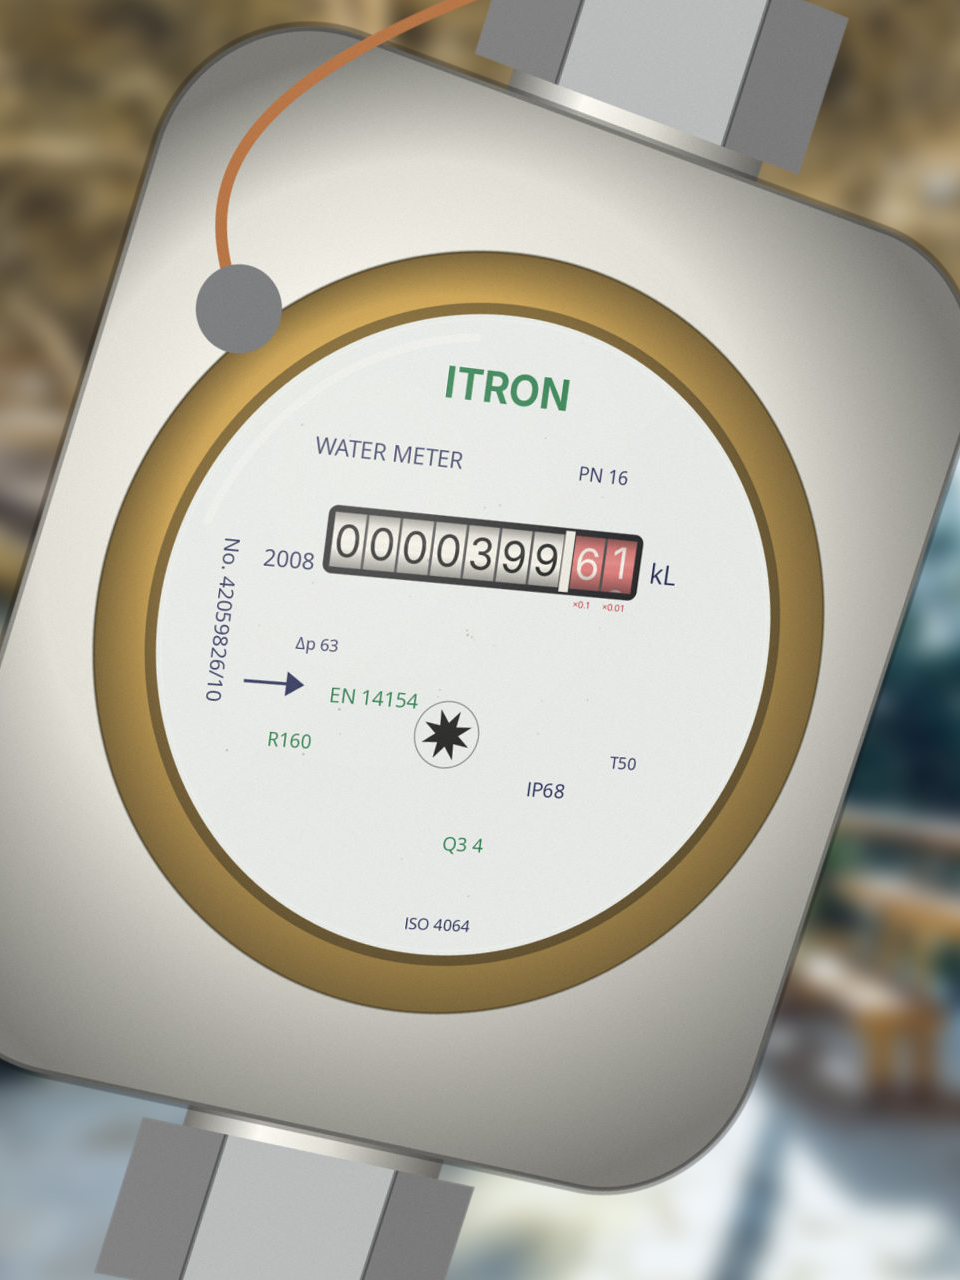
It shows value=399.61 unit=kL
